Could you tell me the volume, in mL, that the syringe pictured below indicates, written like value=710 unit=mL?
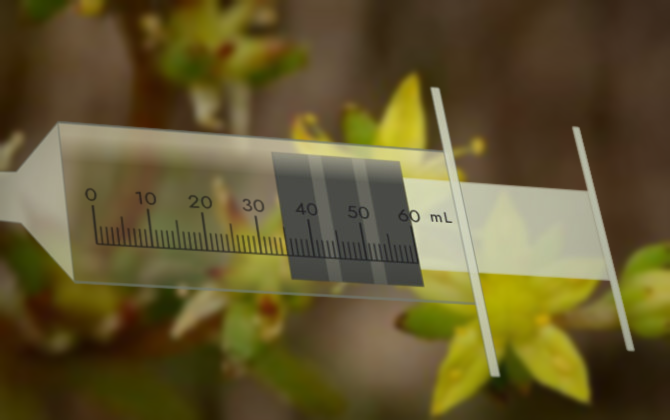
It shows value=35 unit=mL
